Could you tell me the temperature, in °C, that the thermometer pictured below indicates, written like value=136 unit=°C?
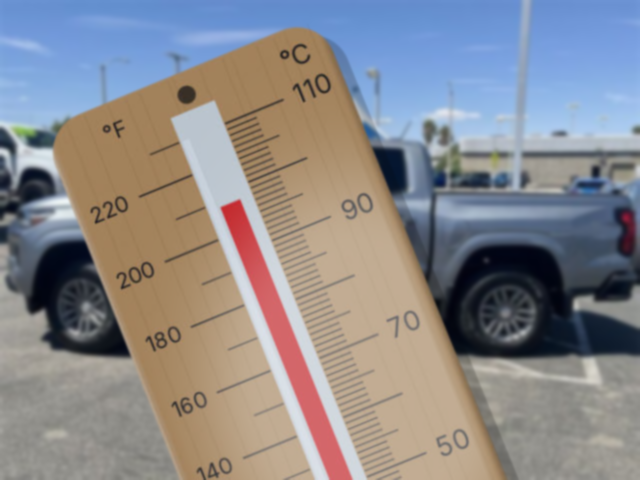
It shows value=98 unit=°C
